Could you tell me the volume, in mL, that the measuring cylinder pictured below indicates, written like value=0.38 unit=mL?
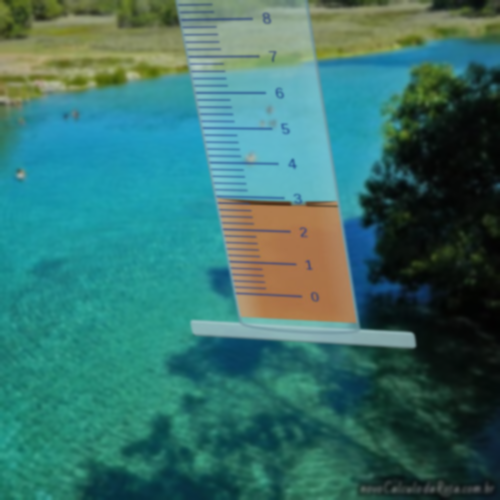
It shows value=2.8 unit=mL
